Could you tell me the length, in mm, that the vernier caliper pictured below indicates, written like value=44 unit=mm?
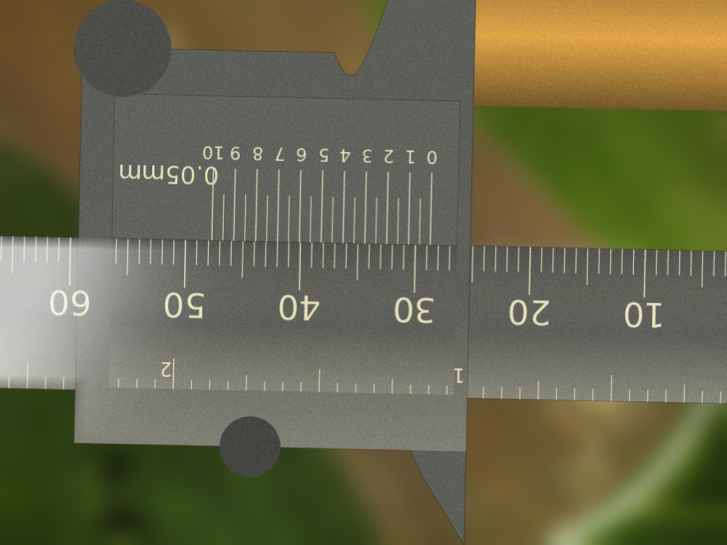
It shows value=28.7 unit=mm
